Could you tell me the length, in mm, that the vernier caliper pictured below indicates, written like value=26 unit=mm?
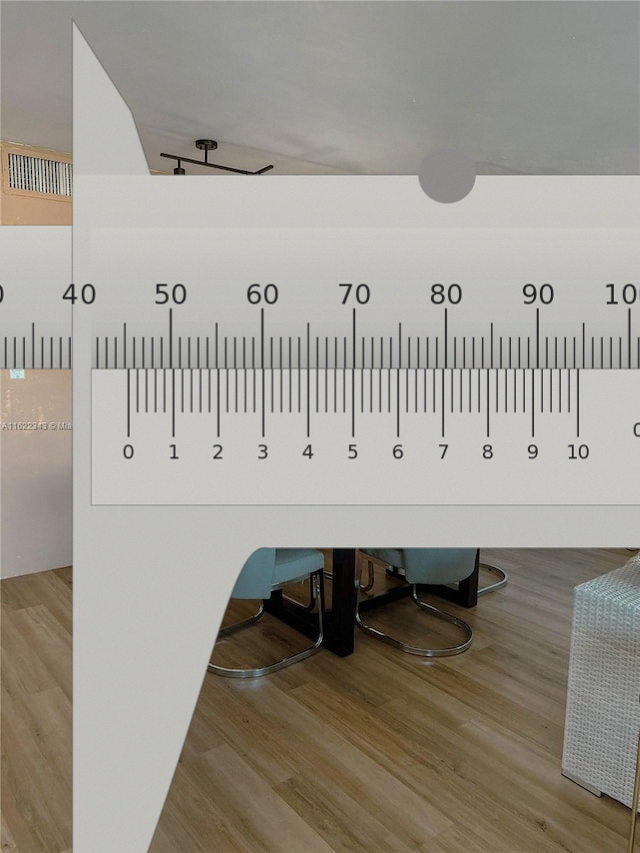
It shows value=45.4 unit=mm
